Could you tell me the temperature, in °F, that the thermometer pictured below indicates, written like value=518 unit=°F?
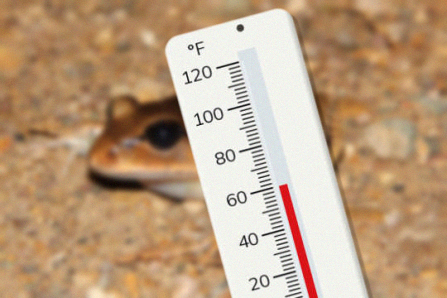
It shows value=60 unit=°F
